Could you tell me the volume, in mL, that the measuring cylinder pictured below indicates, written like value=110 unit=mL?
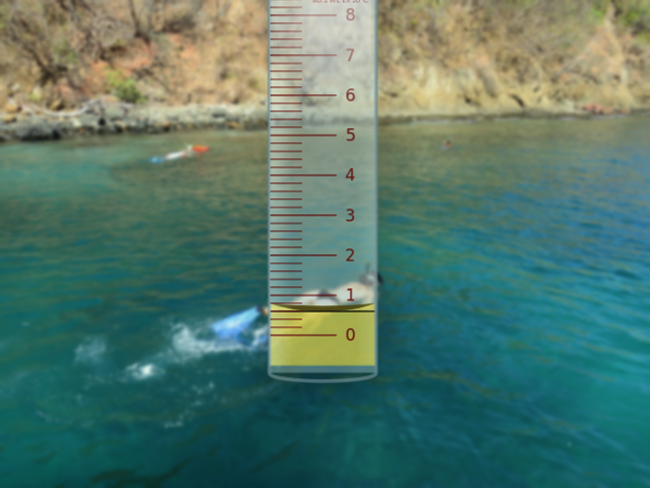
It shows value=0.6 unit=mL
